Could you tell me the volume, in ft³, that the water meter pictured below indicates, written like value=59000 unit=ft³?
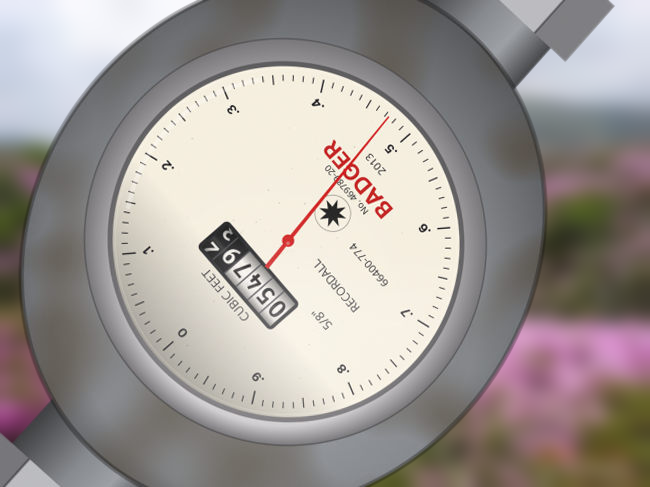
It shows value=54792.47 unit=ft³
